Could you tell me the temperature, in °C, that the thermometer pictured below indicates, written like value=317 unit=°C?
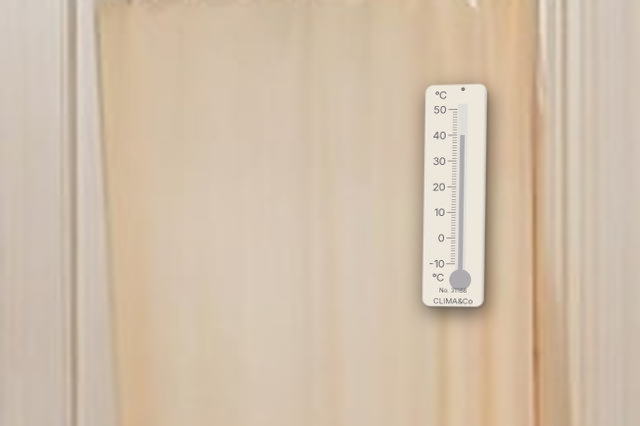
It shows value=40 unit=°C
